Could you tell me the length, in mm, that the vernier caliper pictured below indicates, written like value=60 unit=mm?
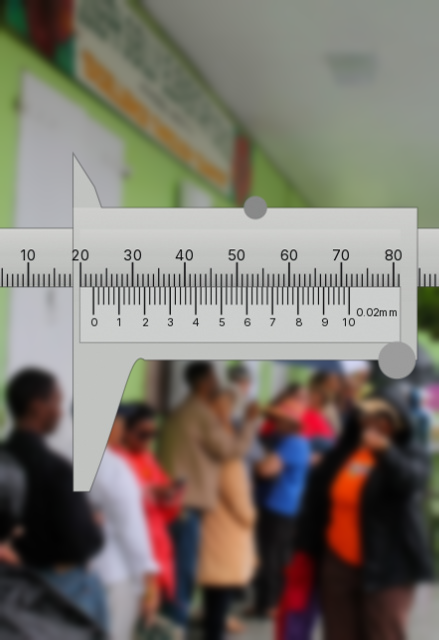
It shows value=22.5 unit=mm
